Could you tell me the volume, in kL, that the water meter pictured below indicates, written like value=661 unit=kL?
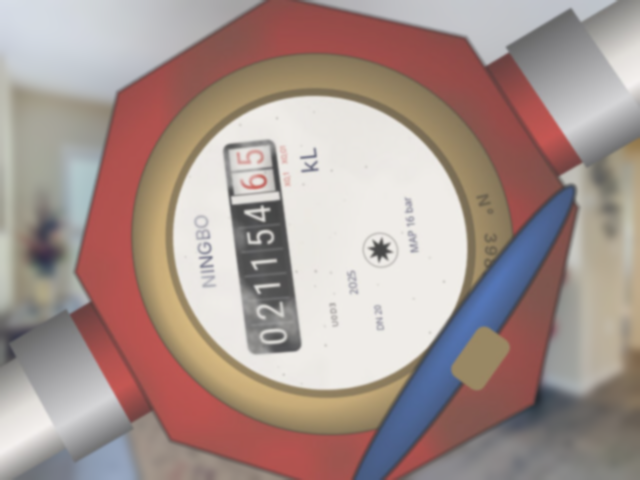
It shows value=21154.65 unit=kL
